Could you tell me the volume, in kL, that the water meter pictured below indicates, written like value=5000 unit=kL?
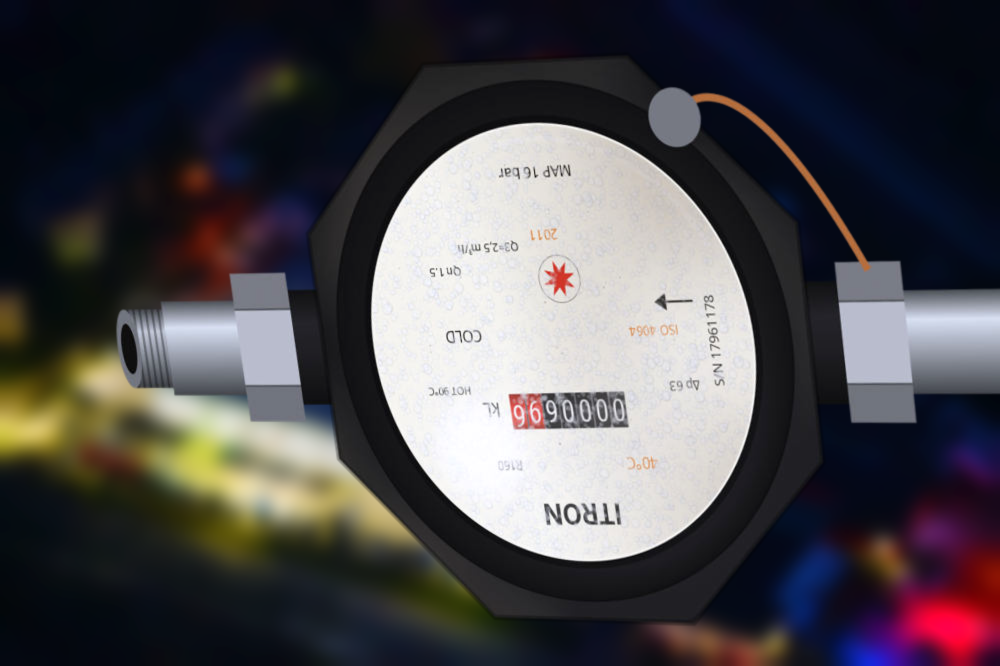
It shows value=6.96 unit=kL
